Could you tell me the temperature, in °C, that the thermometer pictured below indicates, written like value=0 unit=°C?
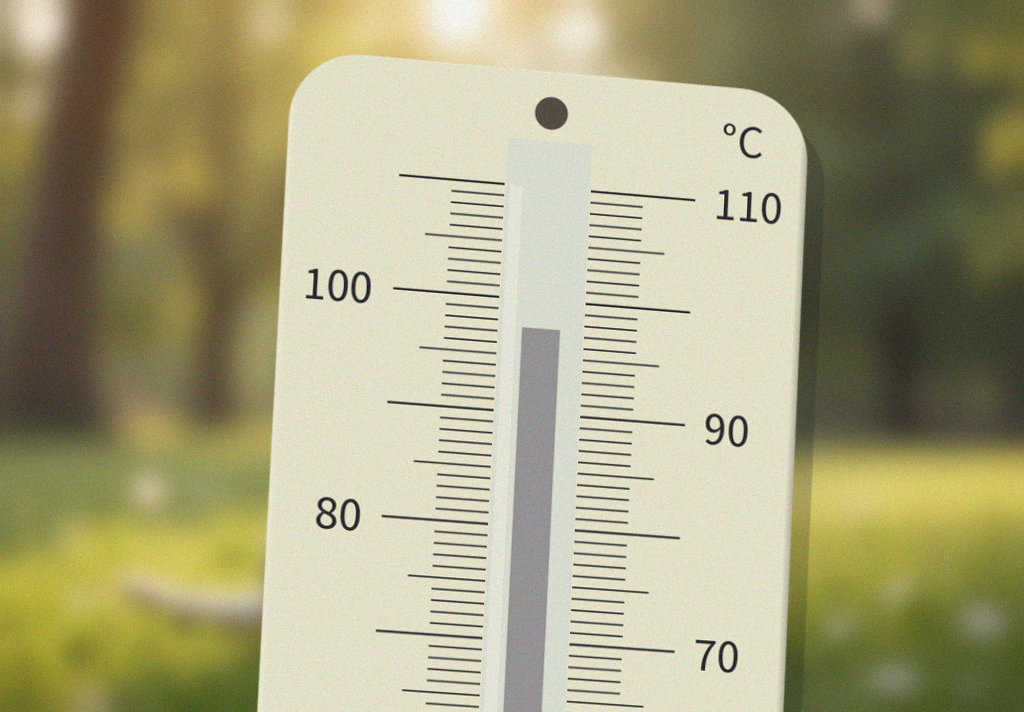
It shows value=97.5 unit=°C
